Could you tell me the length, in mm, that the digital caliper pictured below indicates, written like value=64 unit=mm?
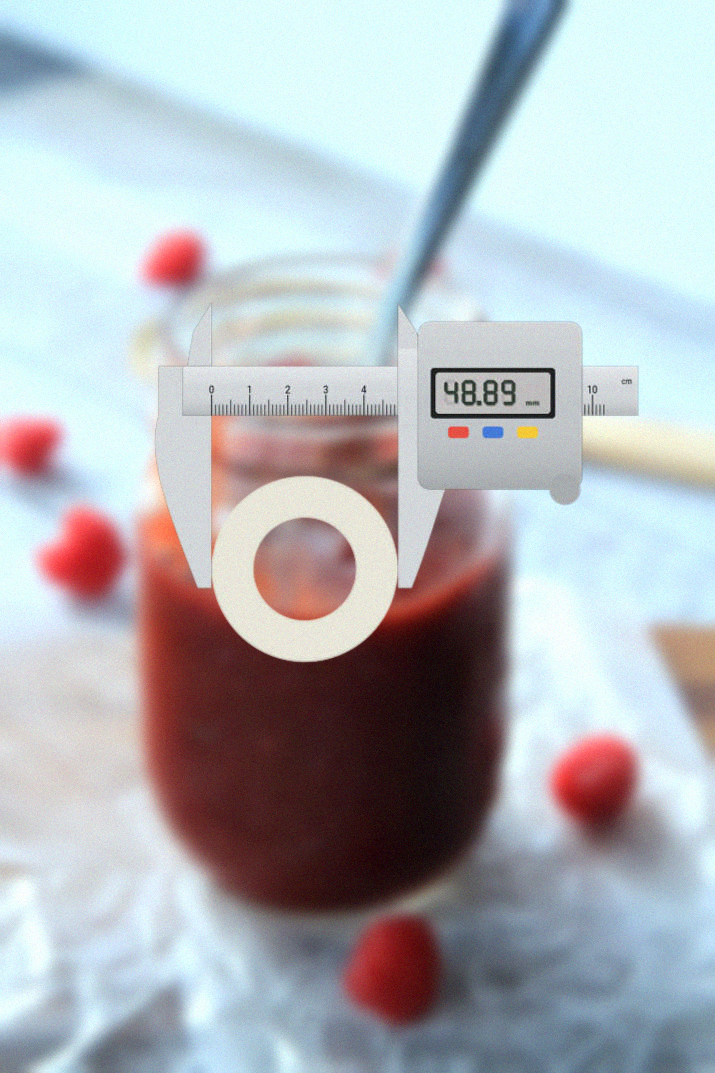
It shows value=48.89 unit=mm
